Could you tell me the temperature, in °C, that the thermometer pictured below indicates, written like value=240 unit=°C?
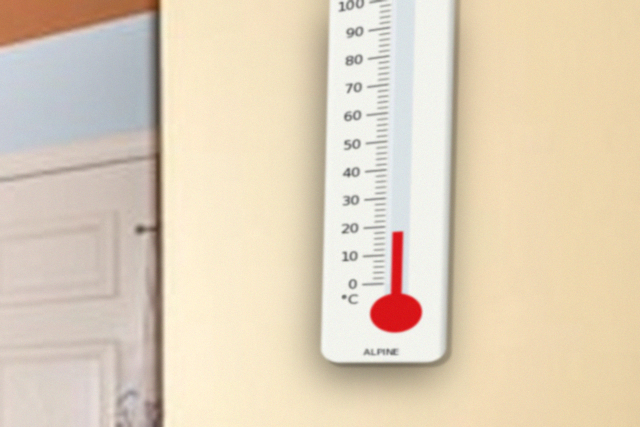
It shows value=18 unit=°C
